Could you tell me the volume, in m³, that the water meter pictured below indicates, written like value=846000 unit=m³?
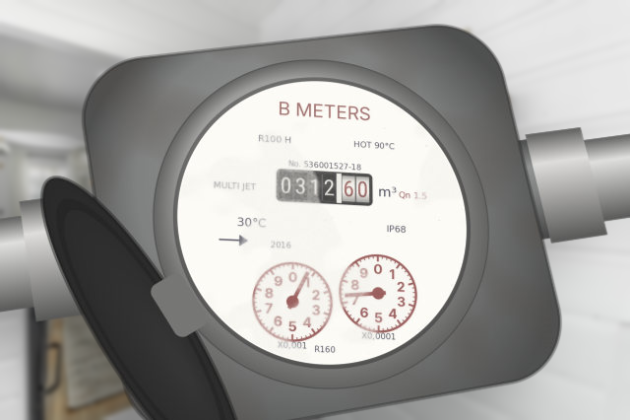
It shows value=312.6007 unit=m³
